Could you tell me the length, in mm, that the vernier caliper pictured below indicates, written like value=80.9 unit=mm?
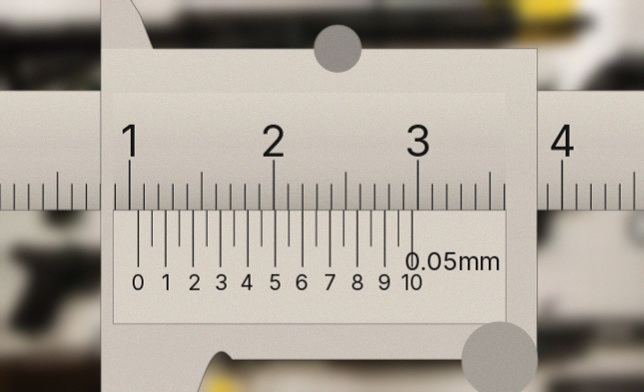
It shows value=10.6 unit=mm
